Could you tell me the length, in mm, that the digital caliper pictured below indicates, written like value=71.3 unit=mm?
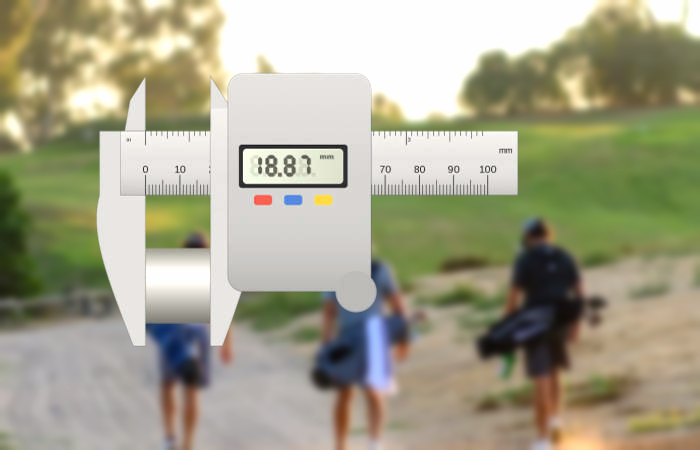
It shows value=18.87 unit=mm
